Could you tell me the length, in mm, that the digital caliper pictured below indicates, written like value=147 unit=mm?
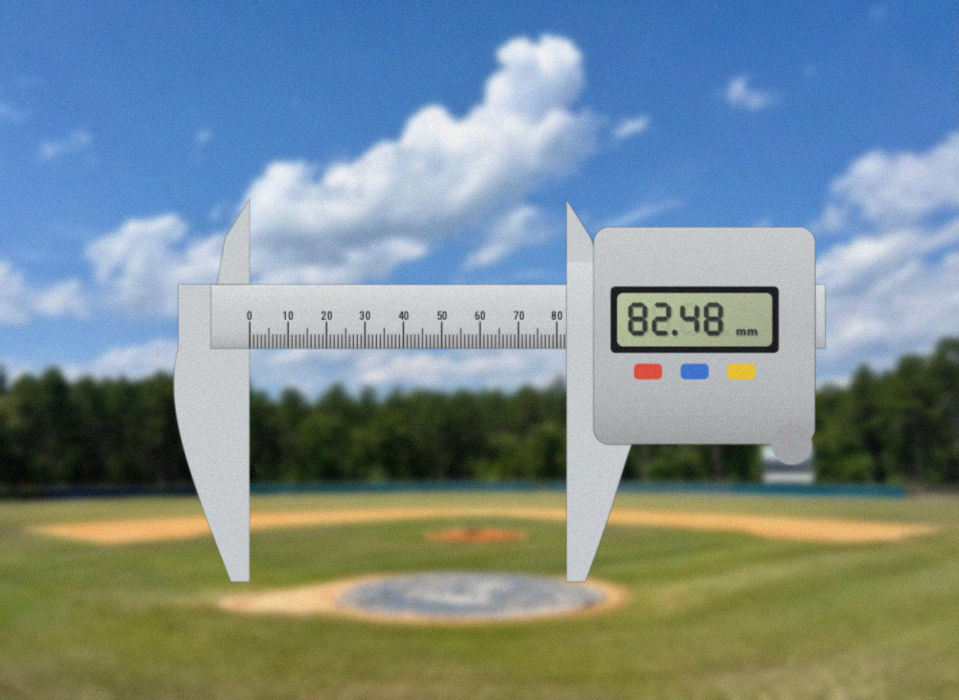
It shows value=82.48 unit=mm
